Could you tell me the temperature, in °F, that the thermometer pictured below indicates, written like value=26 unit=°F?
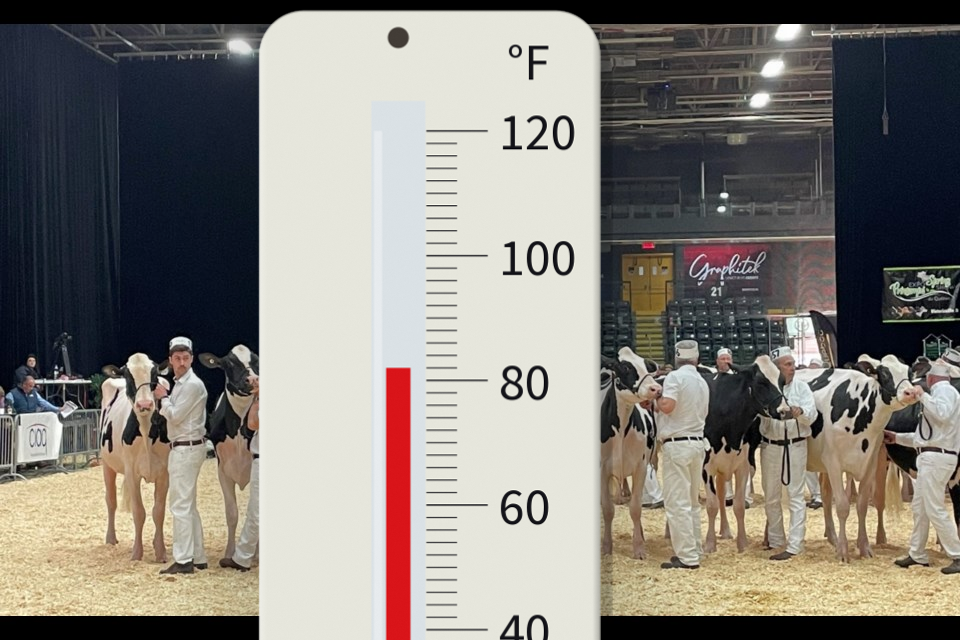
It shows value=82 unit=°F
